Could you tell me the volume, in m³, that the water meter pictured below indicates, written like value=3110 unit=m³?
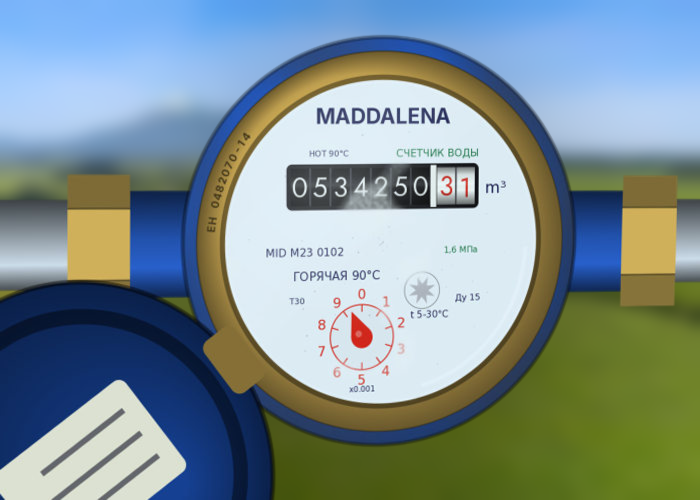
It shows value=534250.309 unit=m³
